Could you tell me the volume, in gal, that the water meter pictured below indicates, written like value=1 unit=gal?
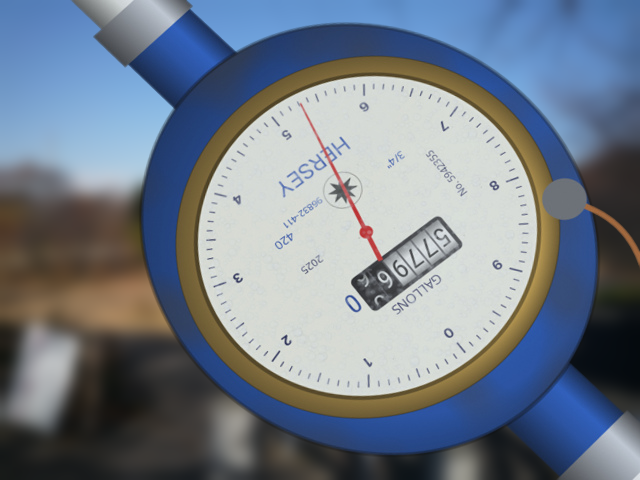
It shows value=5779655.3 unit=gal
